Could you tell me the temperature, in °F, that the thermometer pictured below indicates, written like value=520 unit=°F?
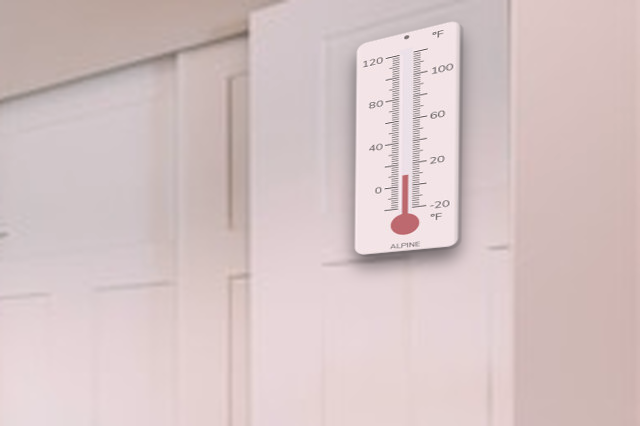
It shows value=10 unit=°F
